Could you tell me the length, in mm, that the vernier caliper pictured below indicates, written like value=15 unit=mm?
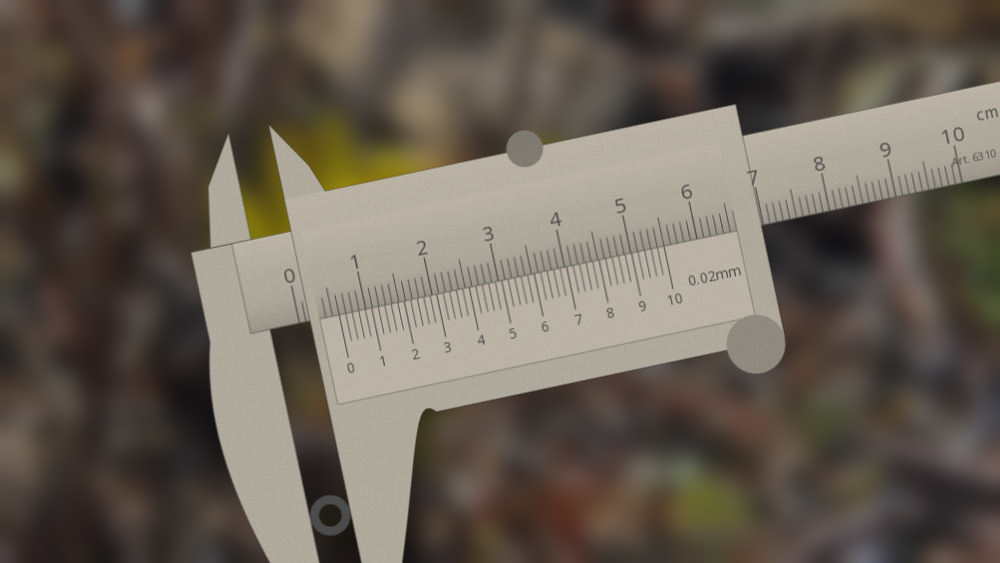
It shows value=6.0 unit=mm
